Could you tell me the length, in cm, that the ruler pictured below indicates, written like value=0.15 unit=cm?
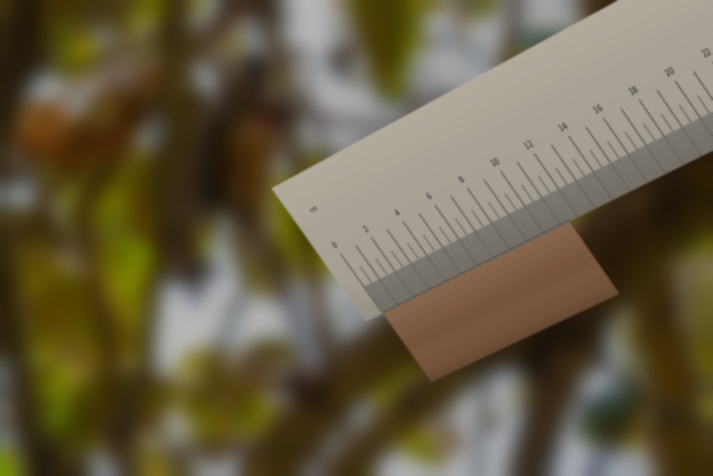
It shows value=11.5 unit=cm
